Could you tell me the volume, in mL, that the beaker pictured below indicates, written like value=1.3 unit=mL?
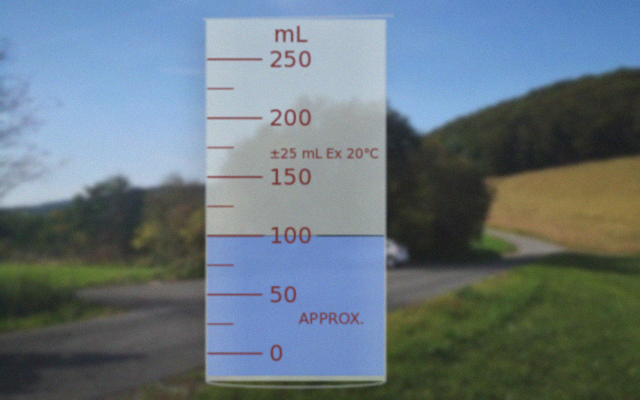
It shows value=100 unit=mL
